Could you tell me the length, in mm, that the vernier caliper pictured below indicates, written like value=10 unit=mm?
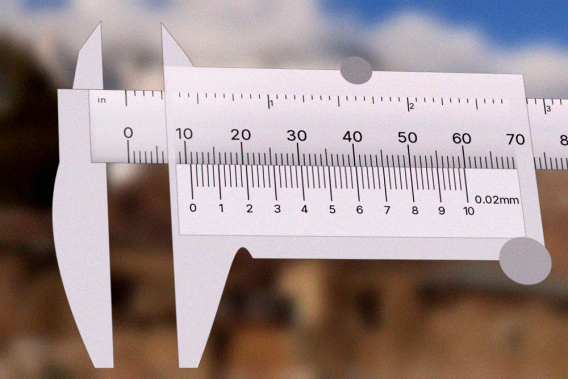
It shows value=10.8 unit=mm
